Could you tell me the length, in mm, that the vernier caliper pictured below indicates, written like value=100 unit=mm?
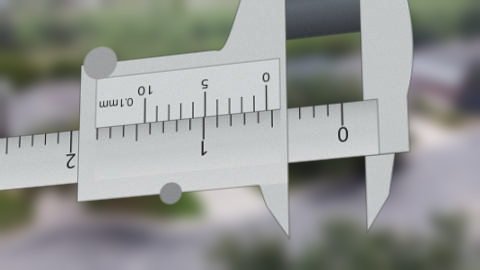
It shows value=5.4 unit=mm
